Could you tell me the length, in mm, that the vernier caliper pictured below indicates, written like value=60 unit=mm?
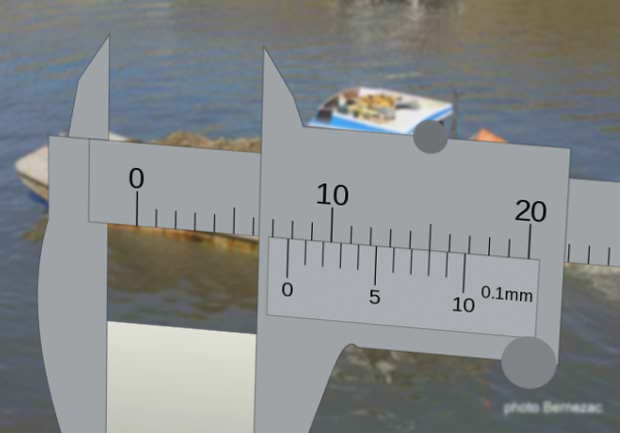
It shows value=7.8 unit=mm
